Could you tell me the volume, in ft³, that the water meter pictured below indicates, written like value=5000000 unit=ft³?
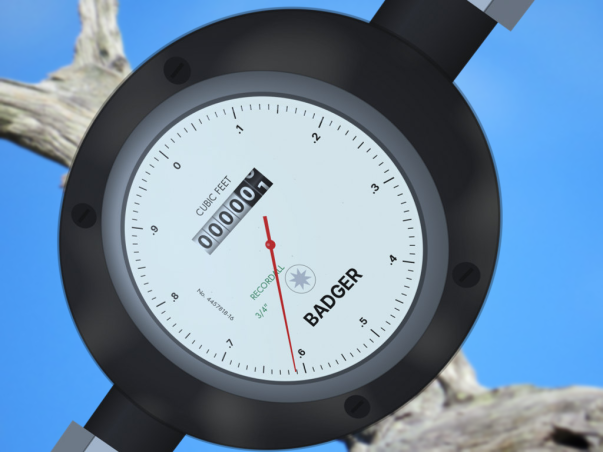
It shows value=0.61 unit=ft³
